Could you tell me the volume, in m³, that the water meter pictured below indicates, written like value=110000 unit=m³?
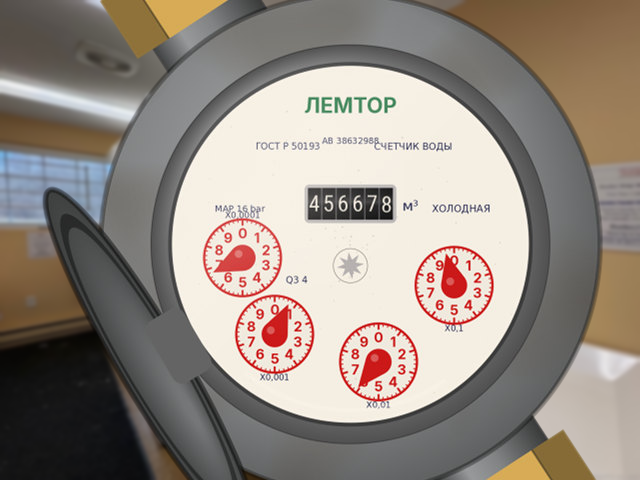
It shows value=456677.9606 unit=m³
